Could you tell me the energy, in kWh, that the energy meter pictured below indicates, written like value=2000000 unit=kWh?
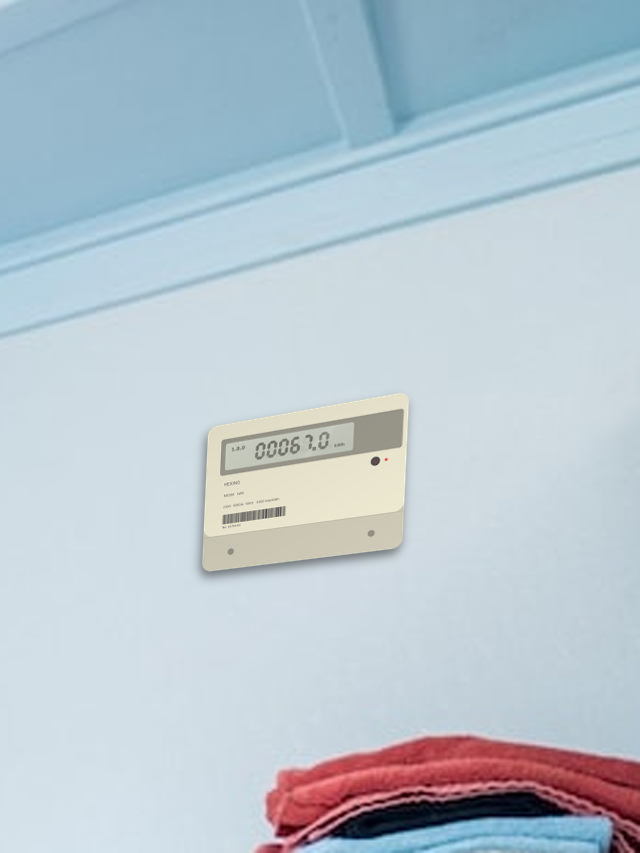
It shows value=67.0 unit=kWh
